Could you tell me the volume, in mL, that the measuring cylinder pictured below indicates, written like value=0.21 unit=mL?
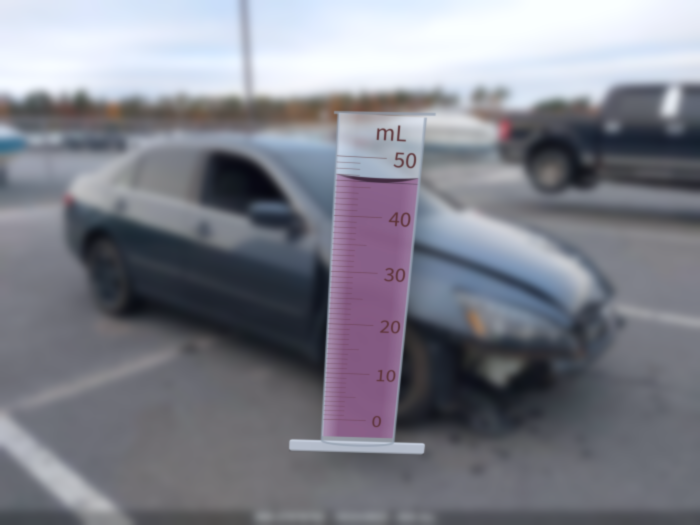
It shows value=46 unit=mL
